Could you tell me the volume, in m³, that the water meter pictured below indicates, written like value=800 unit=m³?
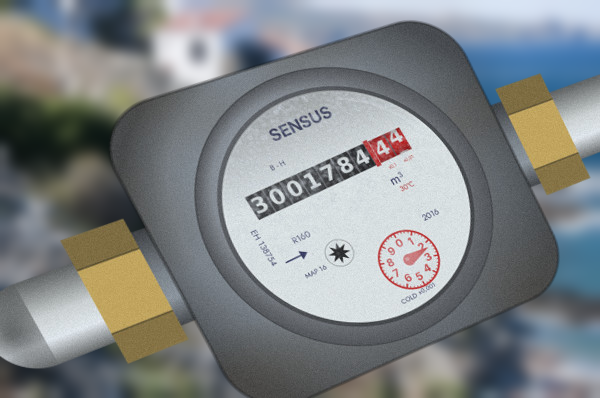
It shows value=3001784.442 unit=m³
